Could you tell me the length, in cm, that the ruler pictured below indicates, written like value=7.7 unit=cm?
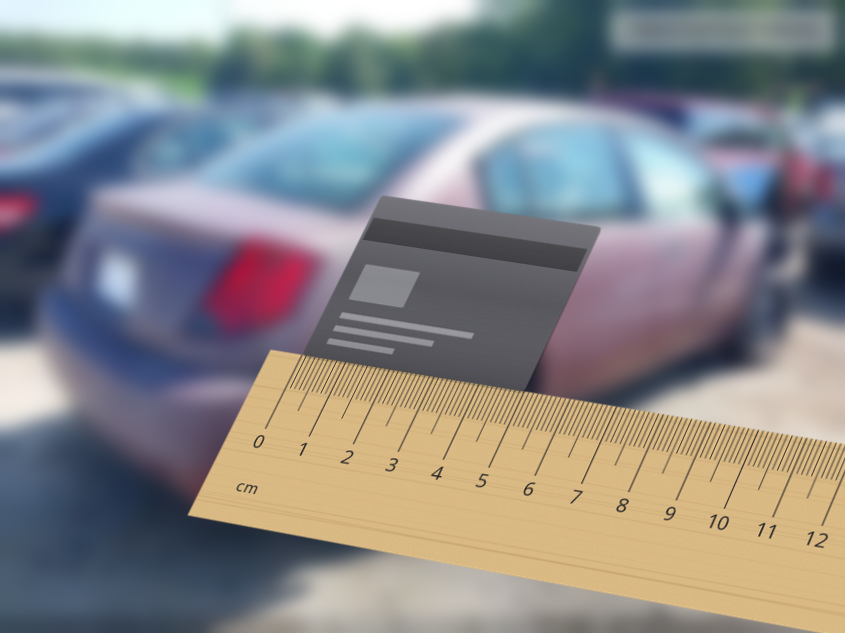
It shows value=5 unit=cm
